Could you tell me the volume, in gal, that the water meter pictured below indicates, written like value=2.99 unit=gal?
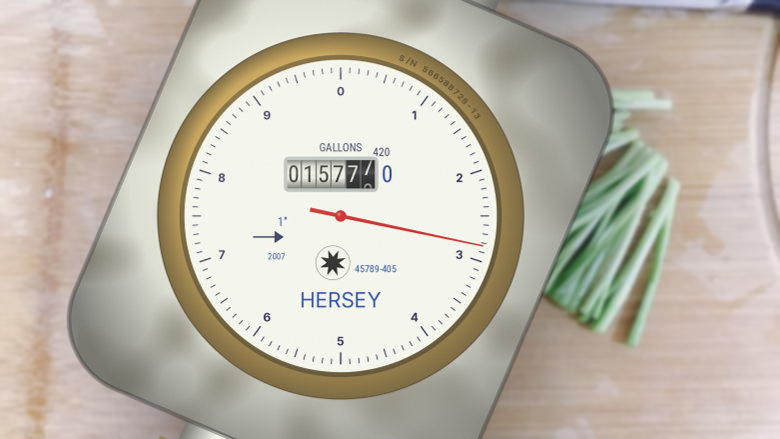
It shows value=157772.8 unit=gal
